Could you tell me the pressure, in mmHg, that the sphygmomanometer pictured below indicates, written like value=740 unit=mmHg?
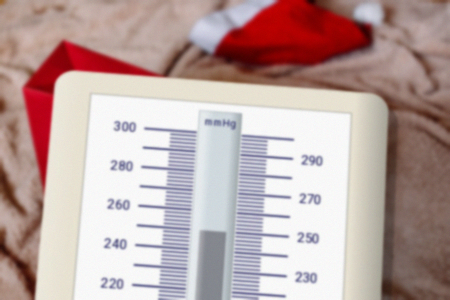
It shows value=250 unit=mmHg
